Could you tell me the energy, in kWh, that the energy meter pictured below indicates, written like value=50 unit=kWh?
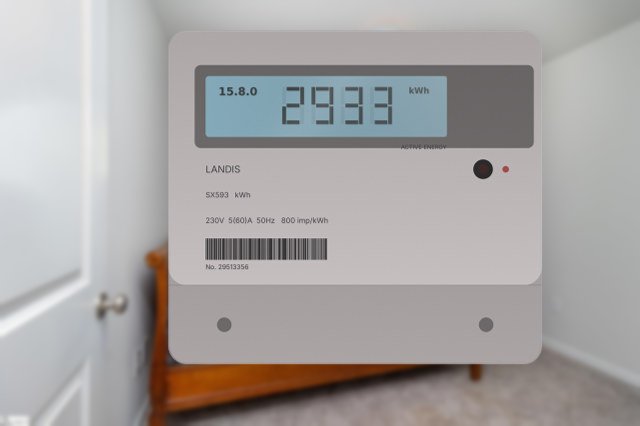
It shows value=2933 unit=kWh
